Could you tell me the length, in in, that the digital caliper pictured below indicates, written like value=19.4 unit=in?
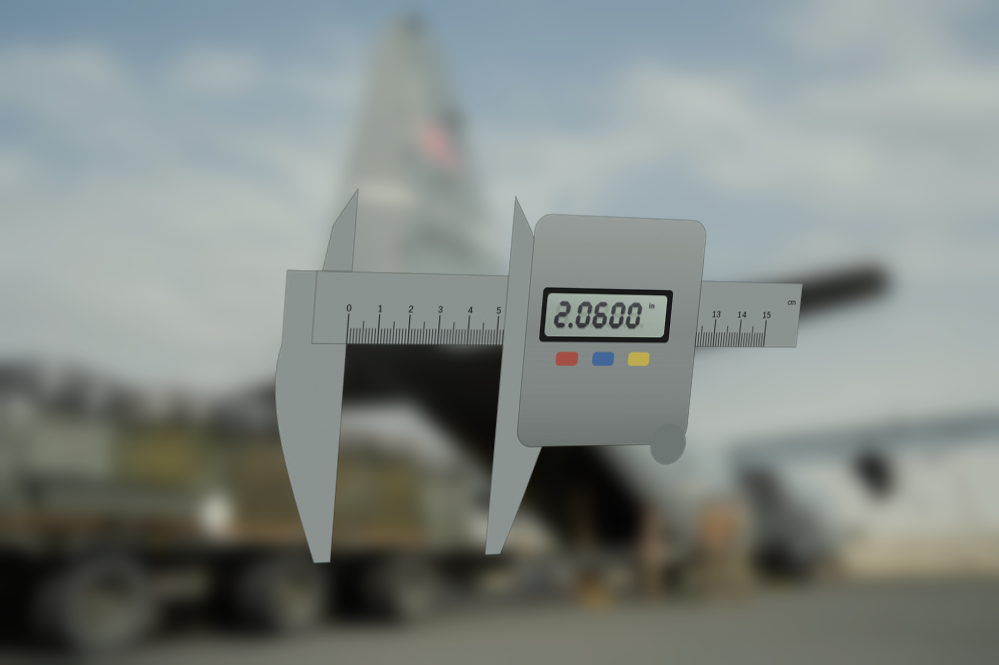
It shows value=2.0600 unit=in
